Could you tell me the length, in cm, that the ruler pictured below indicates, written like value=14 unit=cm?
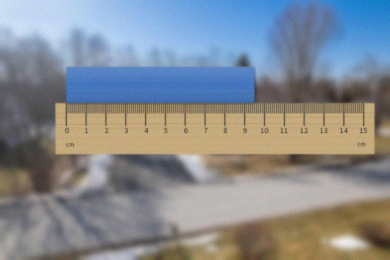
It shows value=9.5 unit=cm
